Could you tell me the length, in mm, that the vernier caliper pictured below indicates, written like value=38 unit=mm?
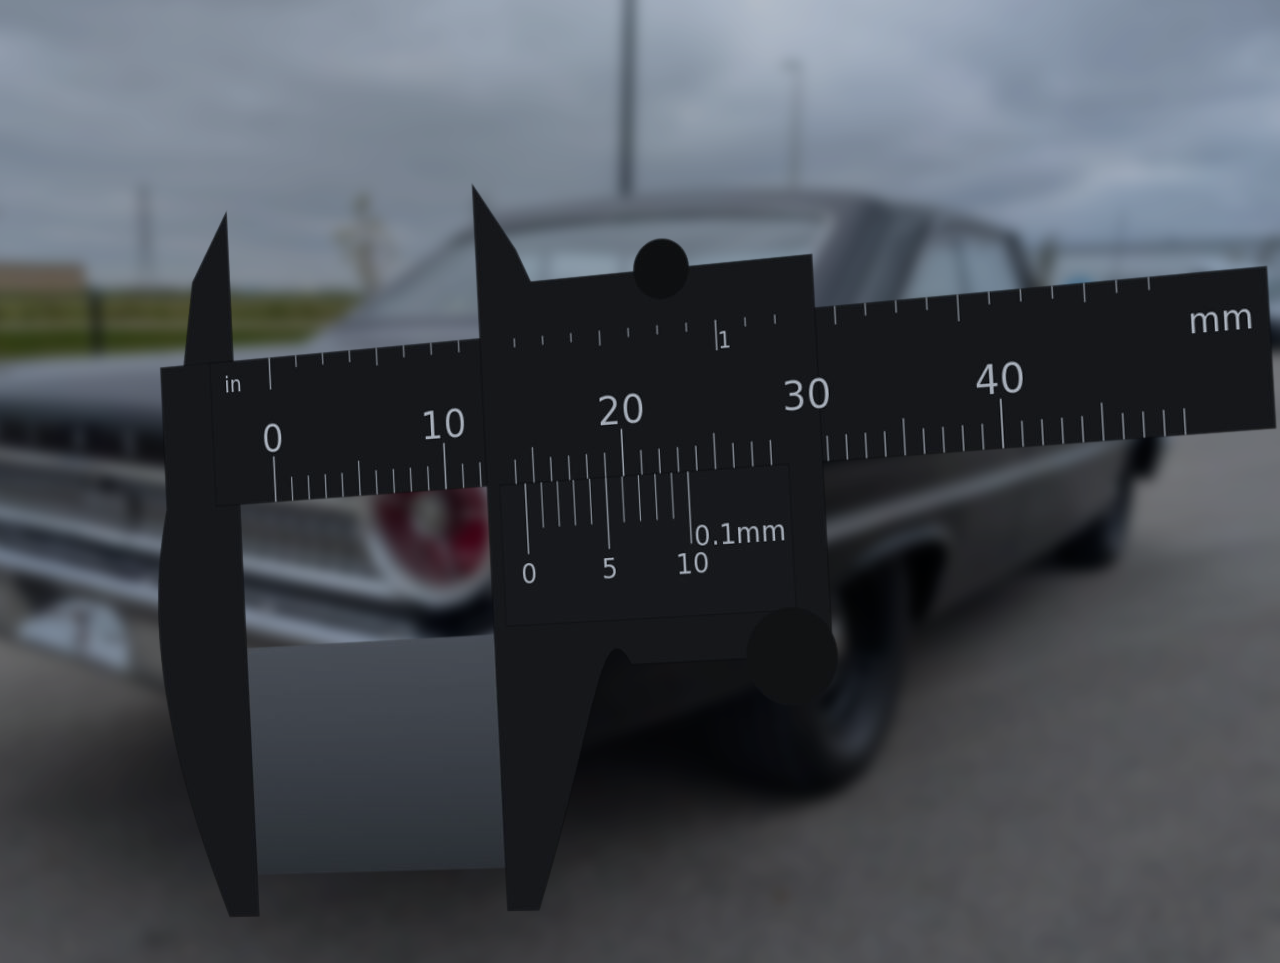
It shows value=14.5 unit=mm
